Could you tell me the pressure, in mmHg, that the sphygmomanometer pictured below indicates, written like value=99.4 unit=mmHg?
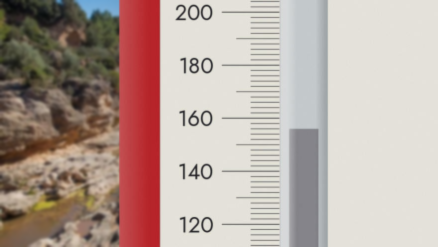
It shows value=156 unit=mmHg
